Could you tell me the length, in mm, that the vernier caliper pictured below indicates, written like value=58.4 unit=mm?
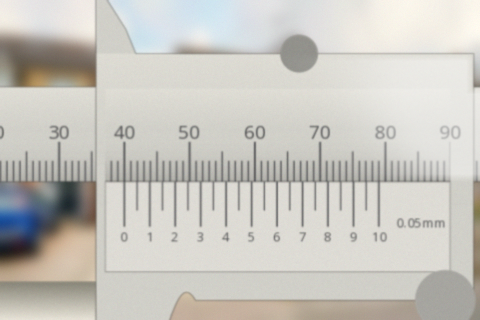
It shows value=40.0 unit=mm
